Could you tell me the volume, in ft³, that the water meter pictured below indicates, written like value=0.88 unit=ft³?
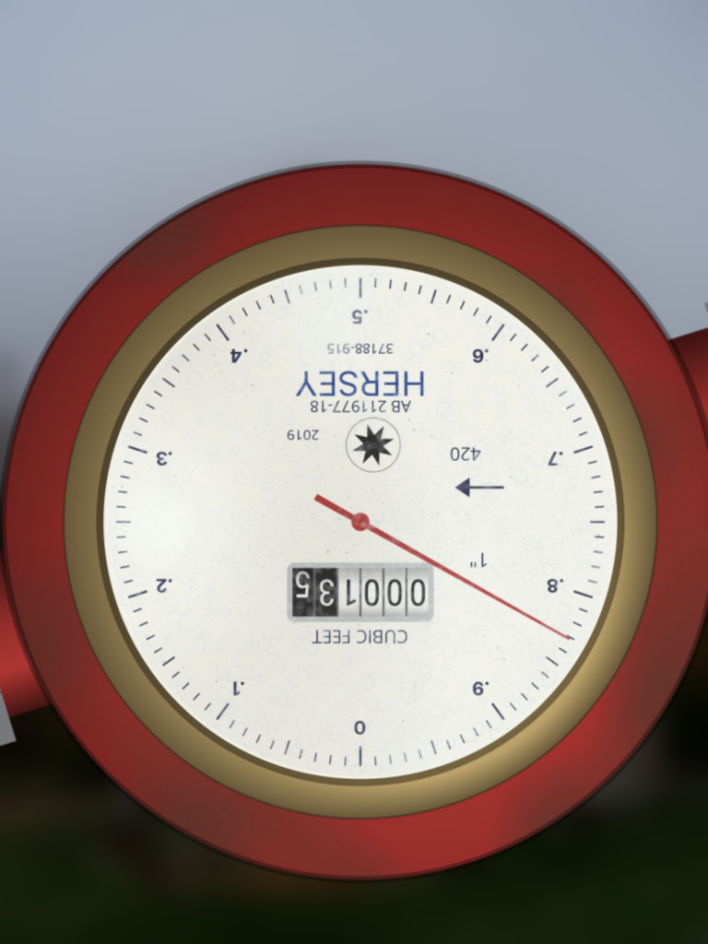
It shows value=134.83 unit=ft³
